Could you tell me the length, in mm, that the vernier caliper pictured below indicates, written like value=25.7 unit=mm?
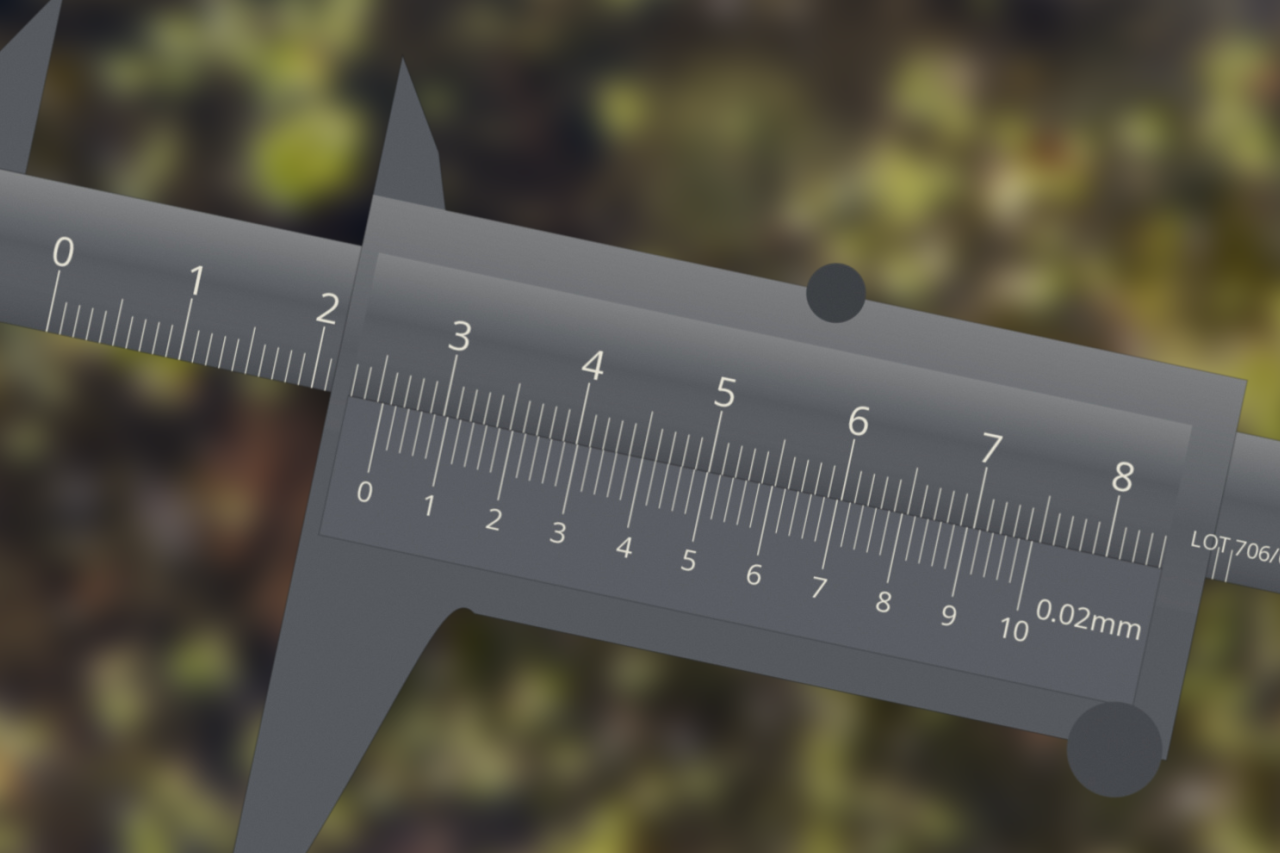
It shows value=25.4 unit=mm
